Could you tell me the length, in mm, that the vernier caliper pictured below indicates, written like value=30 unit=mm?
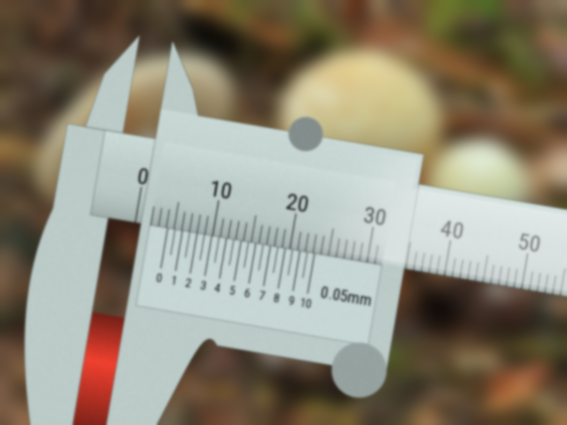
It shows value=4.2 unit=mm
